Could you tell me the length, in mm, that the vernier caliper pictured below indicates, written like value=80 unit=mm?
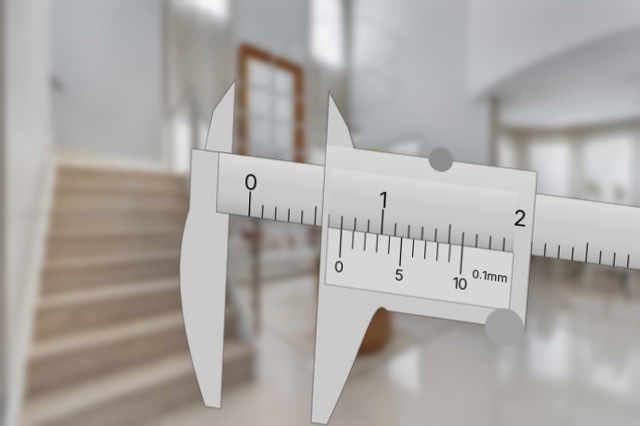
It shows value=7.0 unit=mm
